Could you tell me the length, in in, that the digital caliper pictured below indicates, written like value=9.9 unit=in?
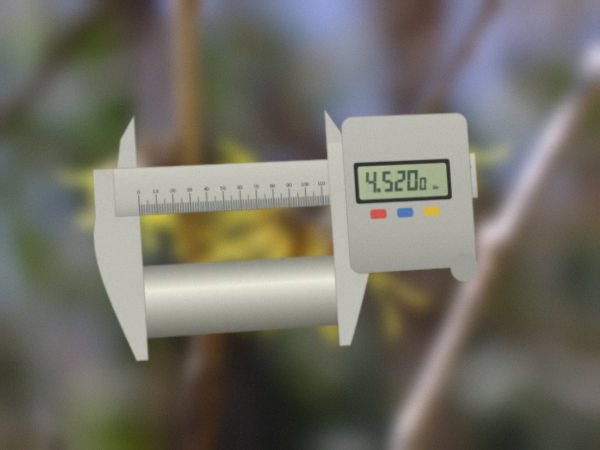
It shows value=4.5200 unit=in
